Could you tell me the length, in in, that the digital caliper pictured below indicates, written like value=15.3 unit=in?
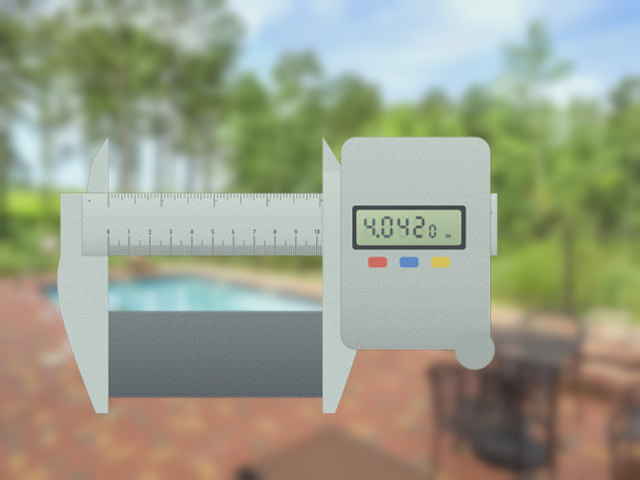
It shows value=4.0420 unit=in
